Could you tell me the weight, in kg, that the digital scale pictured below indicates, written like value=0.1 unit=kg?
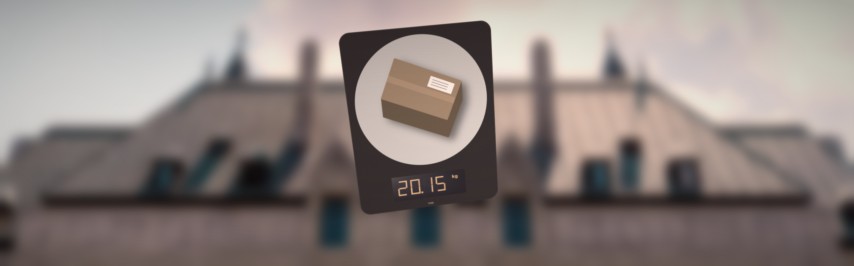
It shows value=20.15 unit=kg
